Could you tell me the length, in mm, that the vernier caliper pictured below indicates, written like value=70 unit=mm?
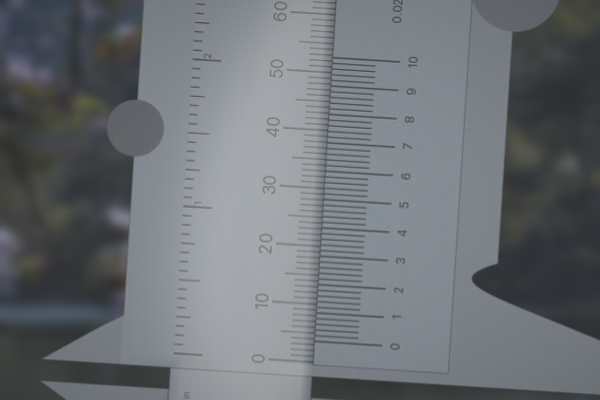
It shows value=3.6 unit=mm
